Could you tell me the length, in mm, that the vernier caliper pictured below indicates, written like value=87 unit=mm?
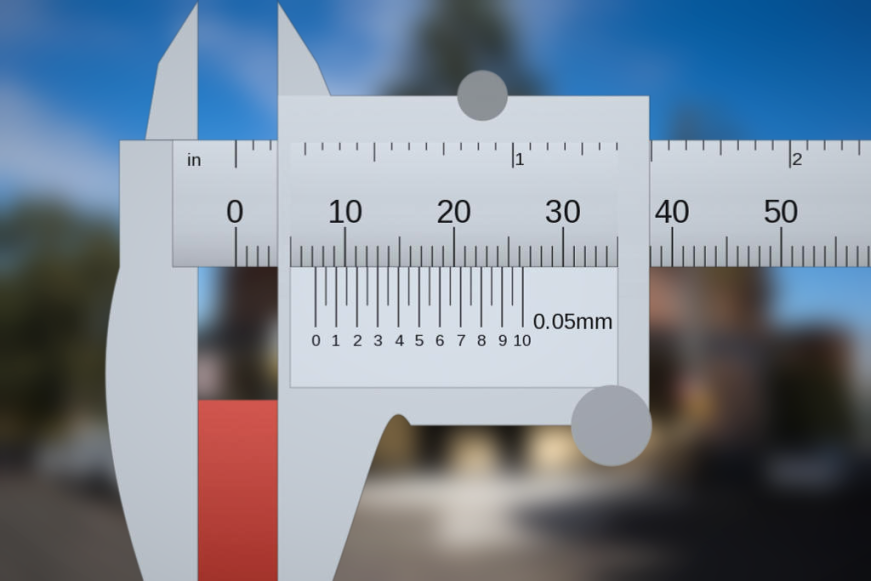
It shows value=7.3 unit=mm
